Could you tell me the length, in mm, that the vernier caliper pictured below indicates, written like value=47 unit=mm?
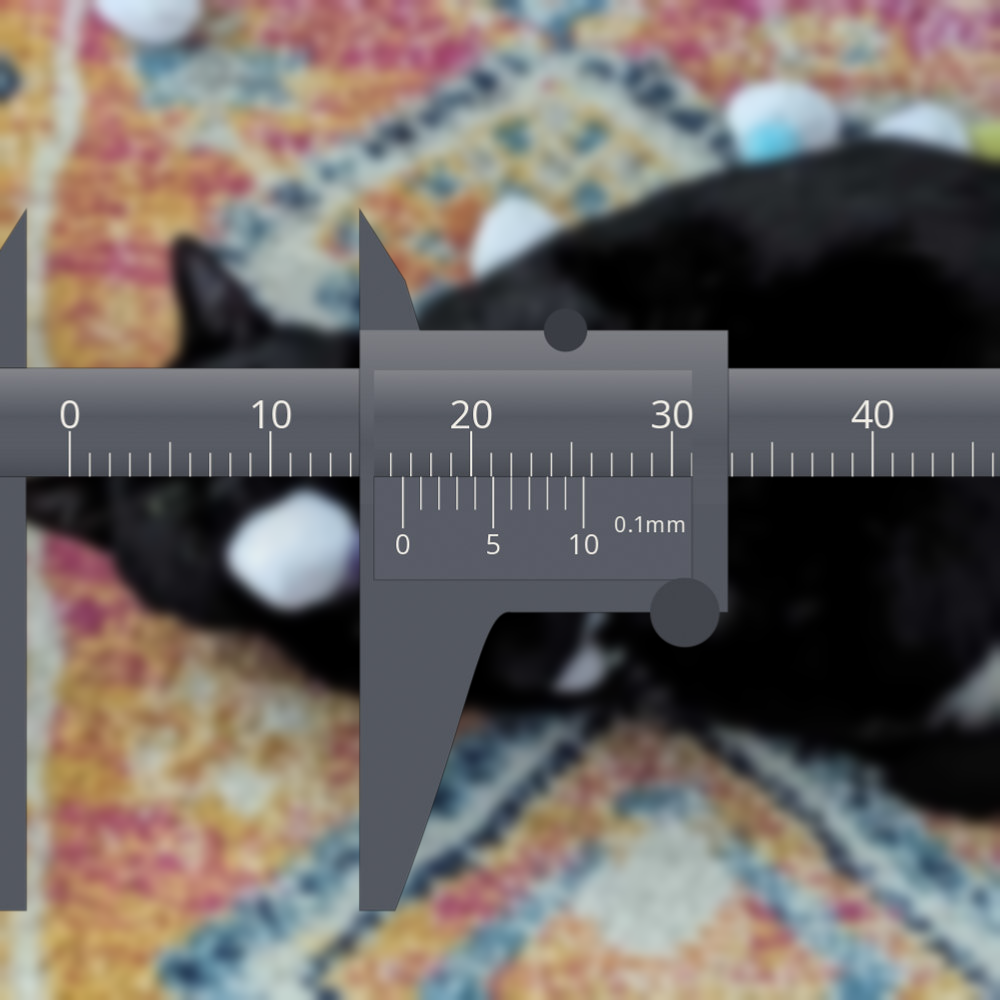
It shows value=16.6 unit=mm
